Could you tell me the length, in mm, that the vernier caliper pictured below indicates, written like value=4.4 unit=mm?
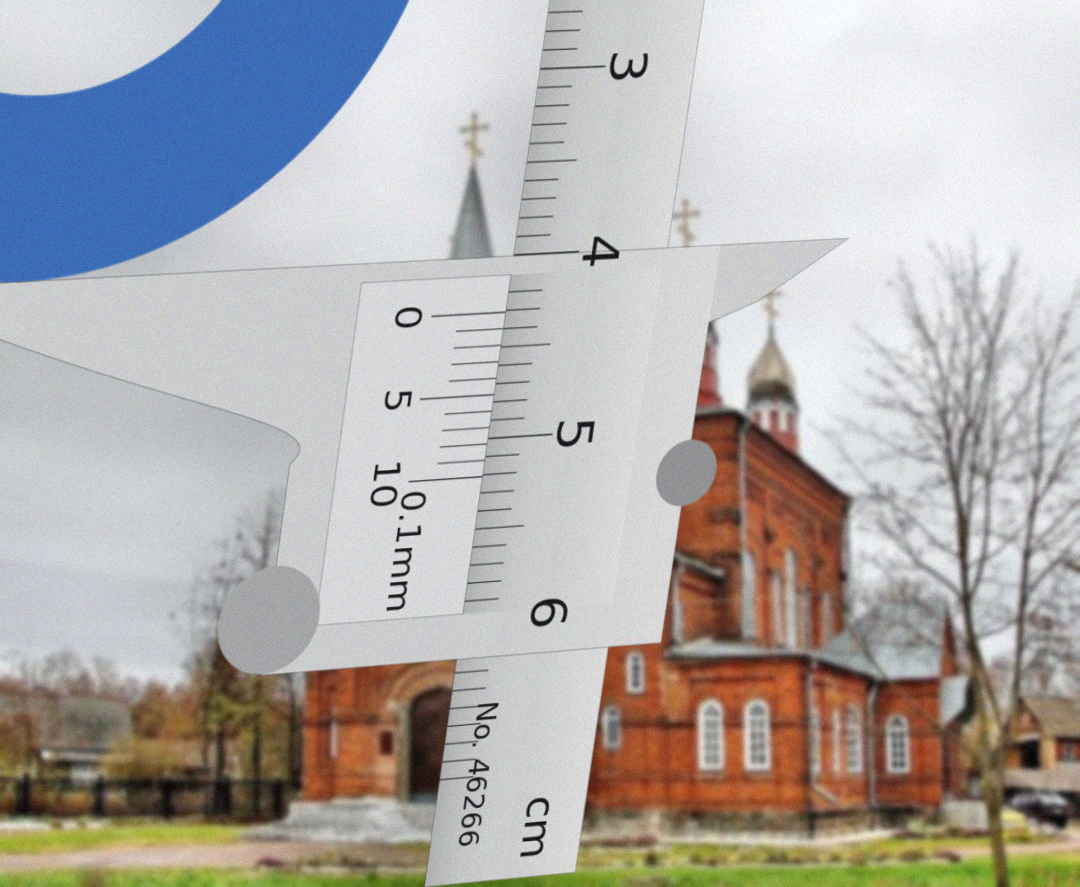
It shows value=43.1 unit=mm
